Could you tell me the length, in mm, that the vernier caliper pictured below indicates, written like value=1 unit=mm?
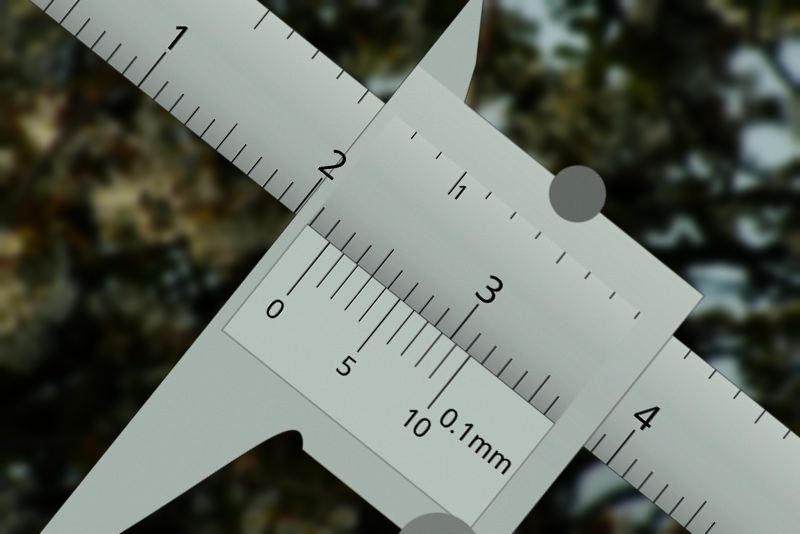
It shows value=22.3 unit=mm
